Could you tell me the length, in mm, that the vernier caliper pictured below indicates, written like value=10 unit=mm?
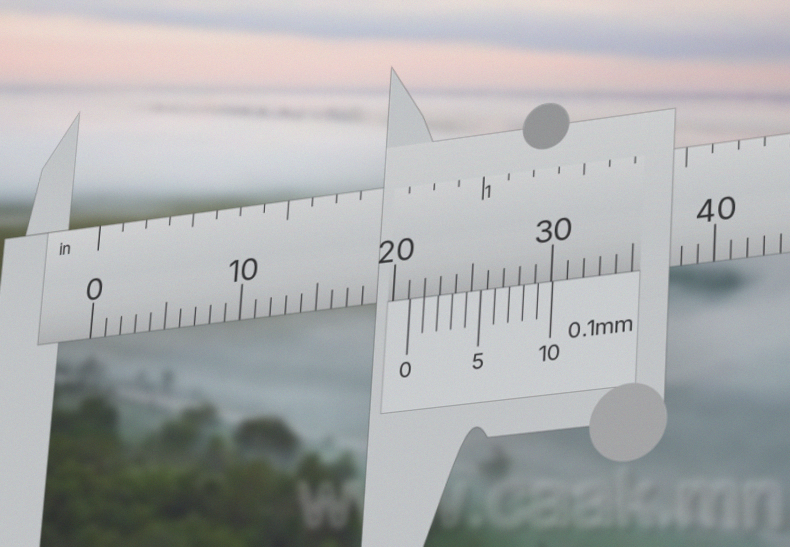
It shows value=21.1 unit=mm
